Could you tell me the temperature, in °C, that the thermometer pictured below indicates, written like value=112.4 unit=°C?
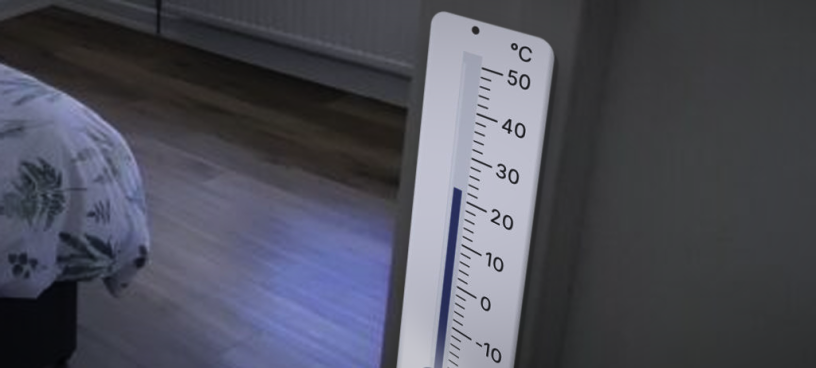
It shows value=22 unit=°C
